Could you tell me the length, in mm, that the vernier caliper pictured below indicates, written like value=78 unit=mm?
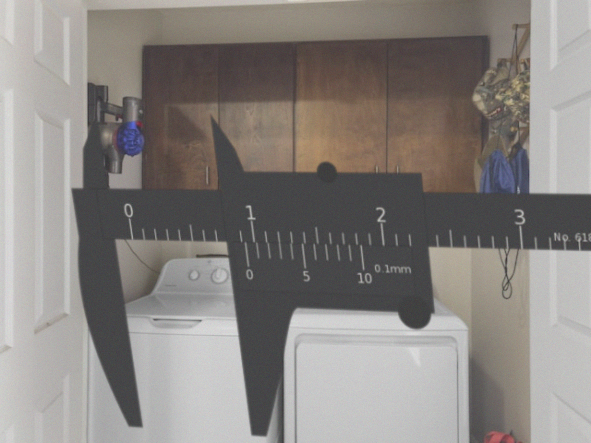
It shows value=9.3 unit=mm
